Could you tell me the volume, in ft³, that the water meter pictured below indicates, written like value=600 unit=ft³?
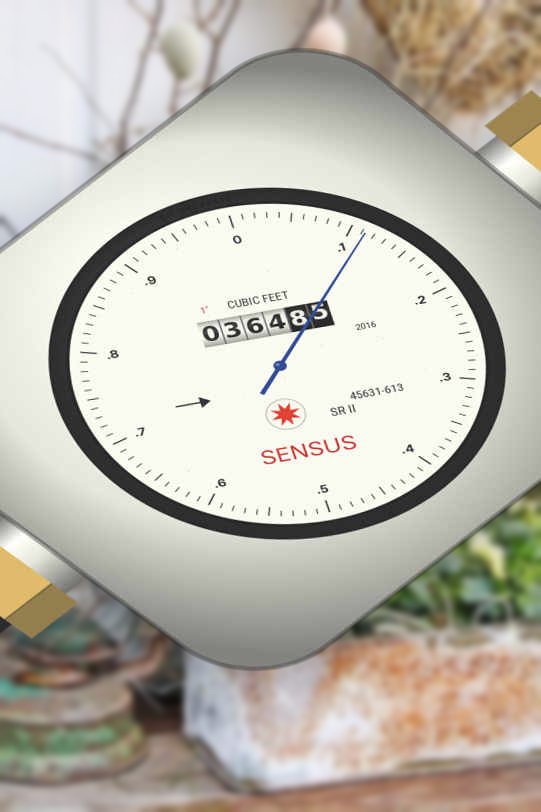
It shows value=36485.11 unit=ft³
